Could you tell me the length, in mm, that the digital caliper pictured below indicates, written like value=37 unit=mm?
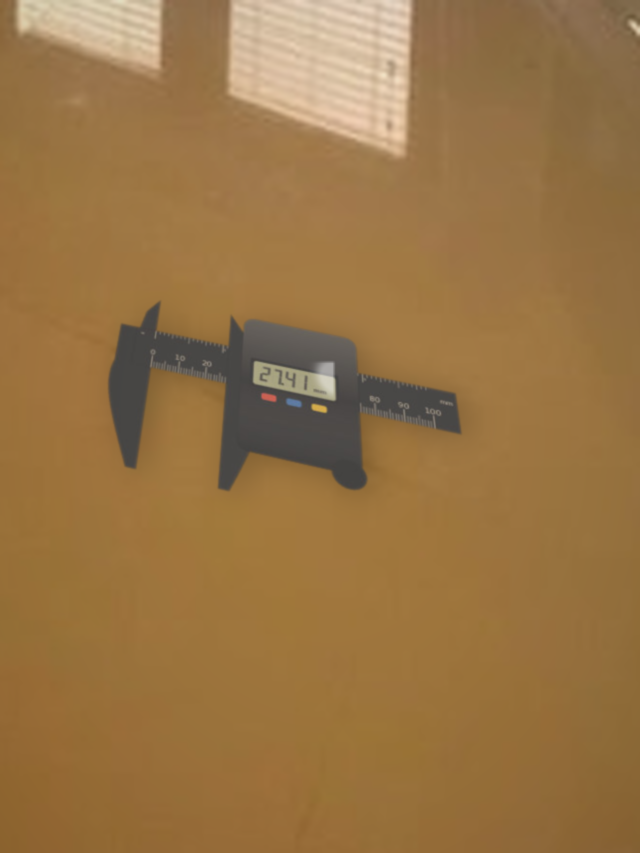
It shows value=27.41 unit=mm
